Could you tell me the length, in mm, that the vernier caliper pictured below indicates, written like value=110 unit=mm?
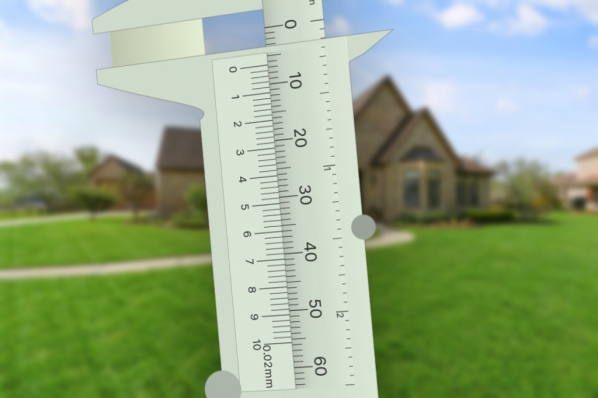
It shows value=6.6 unit=mm
